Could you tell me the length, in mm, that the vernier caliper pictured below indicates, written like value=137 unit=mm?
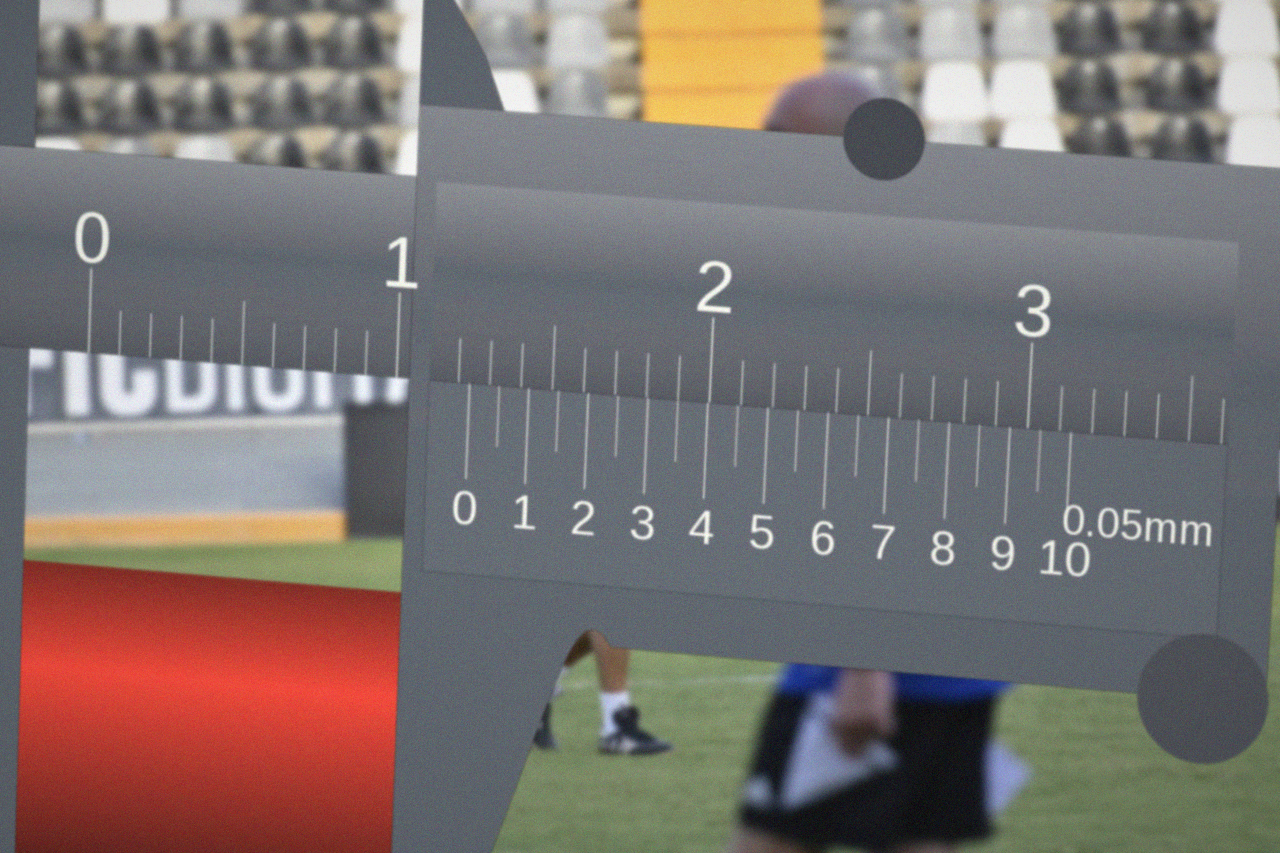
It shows value=12.35 unit=mm
